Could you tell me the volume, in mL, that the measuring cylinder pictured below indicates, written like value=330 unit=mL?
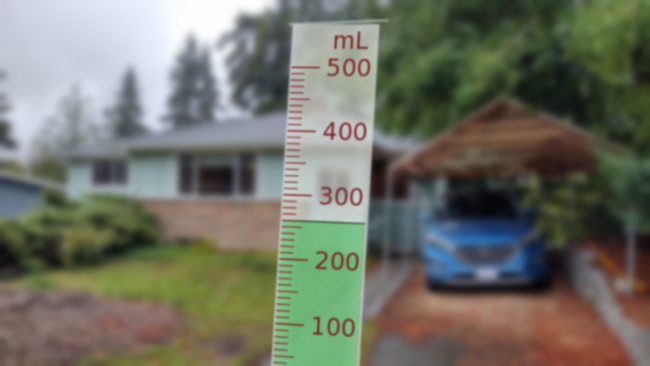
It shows value=260 unit=mL
